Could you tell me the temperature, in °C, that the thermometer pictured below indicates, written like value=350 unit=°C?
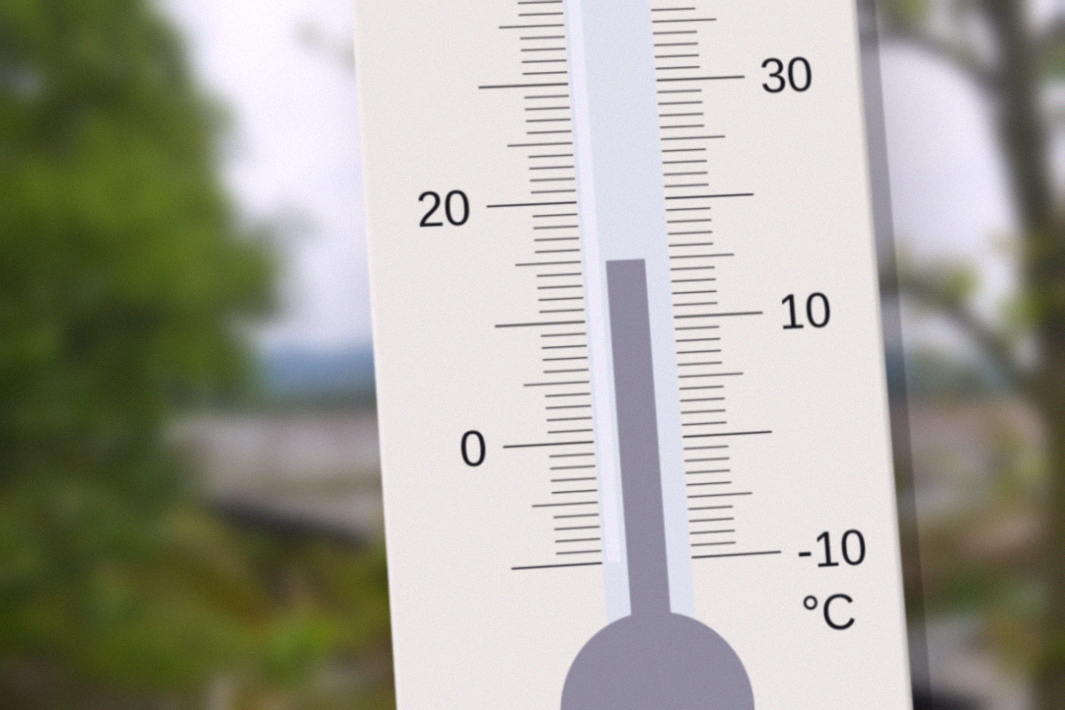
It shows value=15 unit=°C
